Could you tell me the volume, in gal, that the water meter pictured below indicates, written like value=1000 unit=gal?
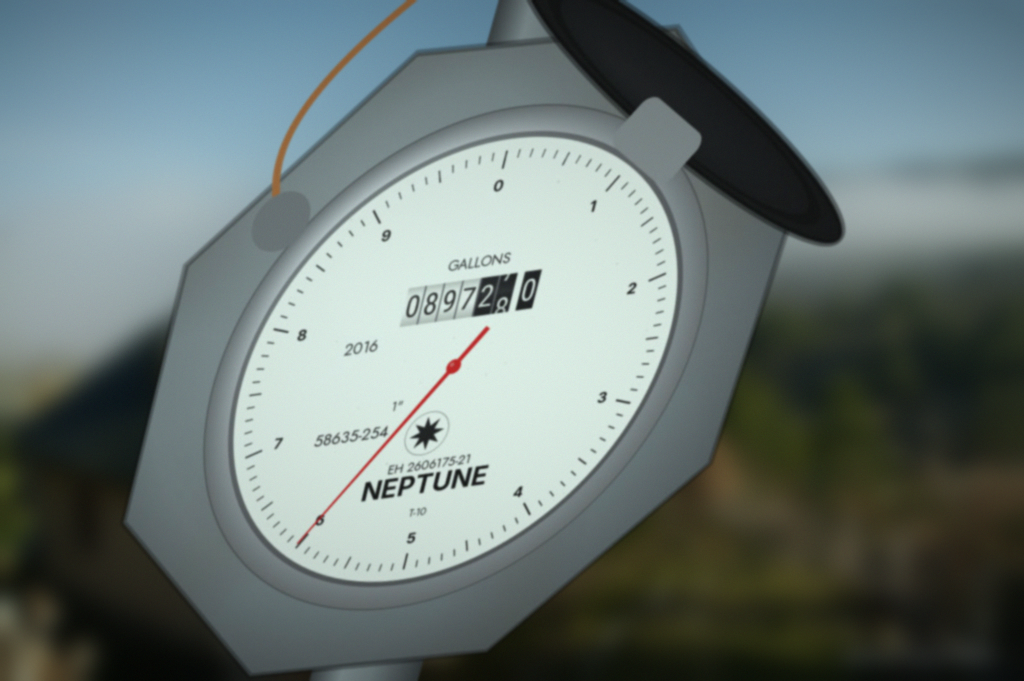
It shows value=897276.0 unit=gal
